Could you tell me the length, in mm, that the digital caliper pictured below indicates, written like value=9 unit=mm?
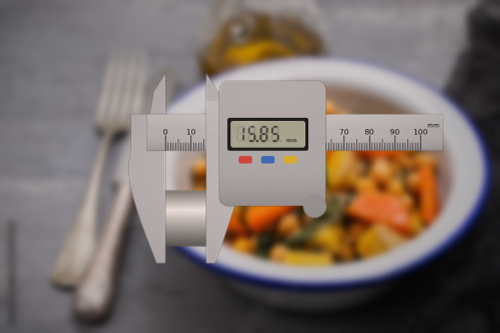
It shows value=15.85 unit=mm
